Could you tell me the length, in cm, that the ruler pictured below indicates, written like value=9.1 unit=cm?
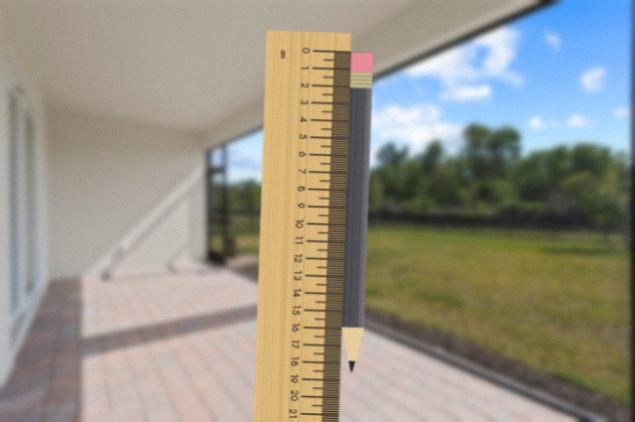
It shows value=18.5 unit=cm
